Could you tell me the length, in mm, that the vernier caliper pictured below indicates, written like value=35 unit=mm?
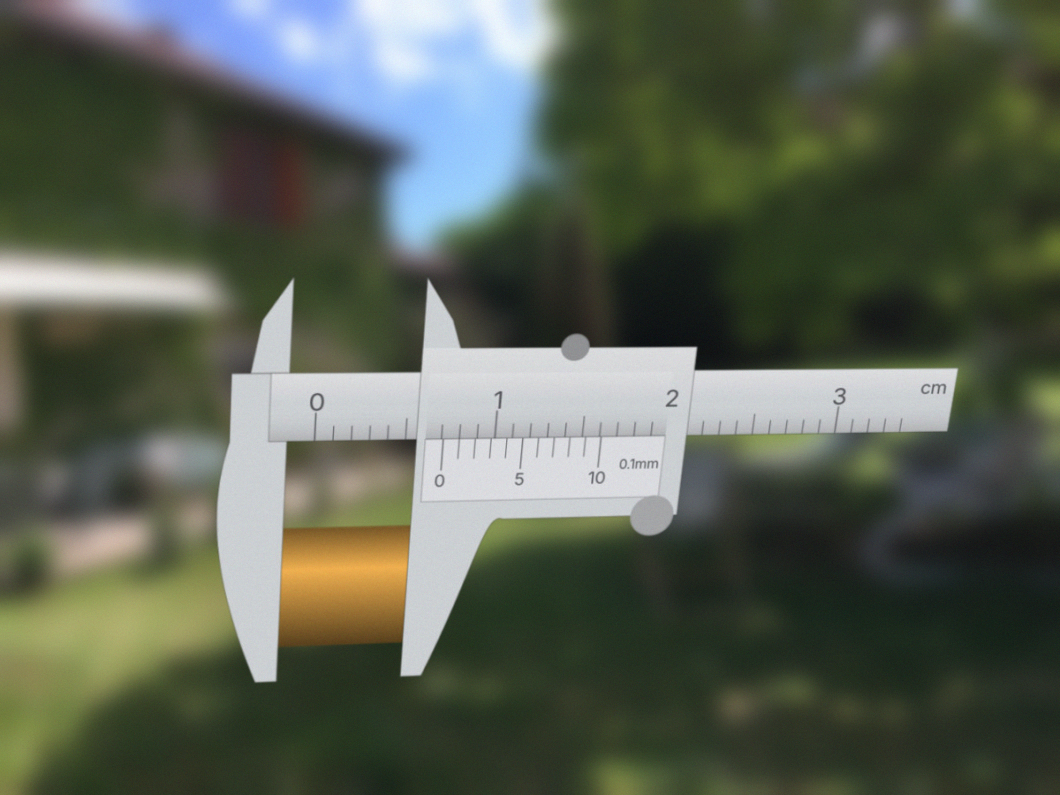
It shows value=7.1 unit=mm
